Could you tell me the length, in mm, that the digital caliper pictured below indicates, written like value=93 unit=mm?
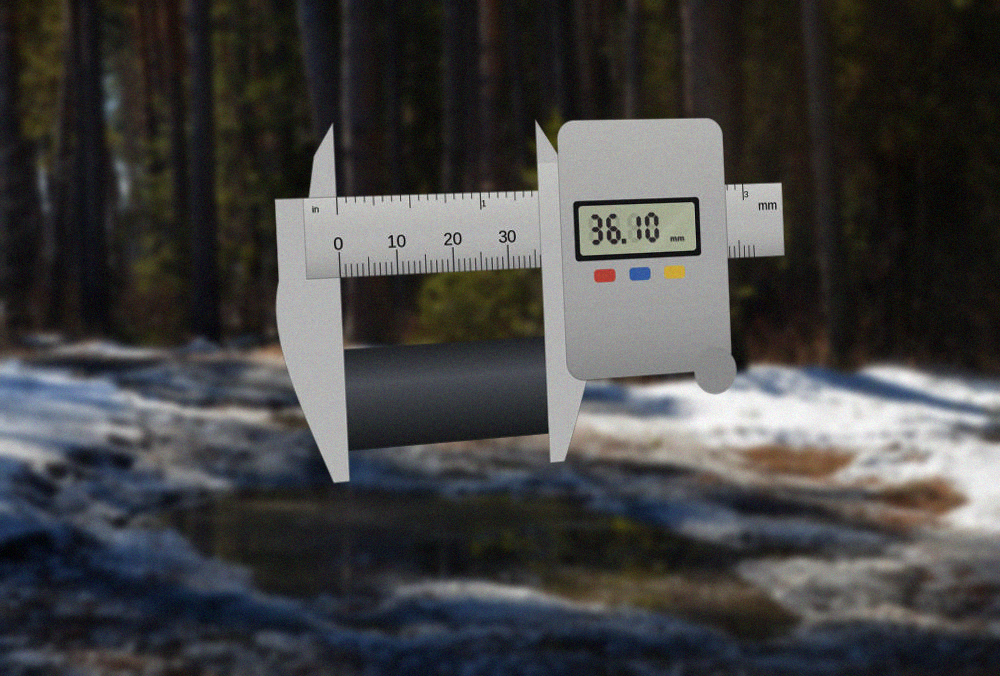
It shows value=36.10 unit=mm
